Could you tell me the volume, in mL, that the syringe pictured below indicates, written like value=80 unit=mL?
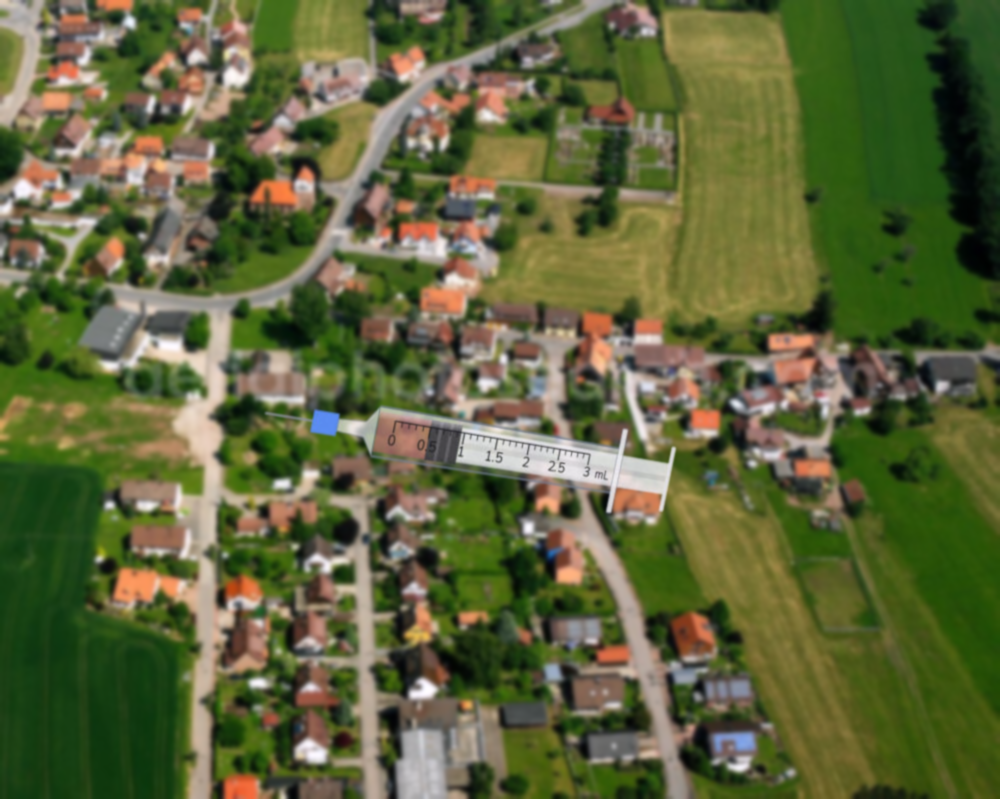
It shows value=0.5 unit=mL
